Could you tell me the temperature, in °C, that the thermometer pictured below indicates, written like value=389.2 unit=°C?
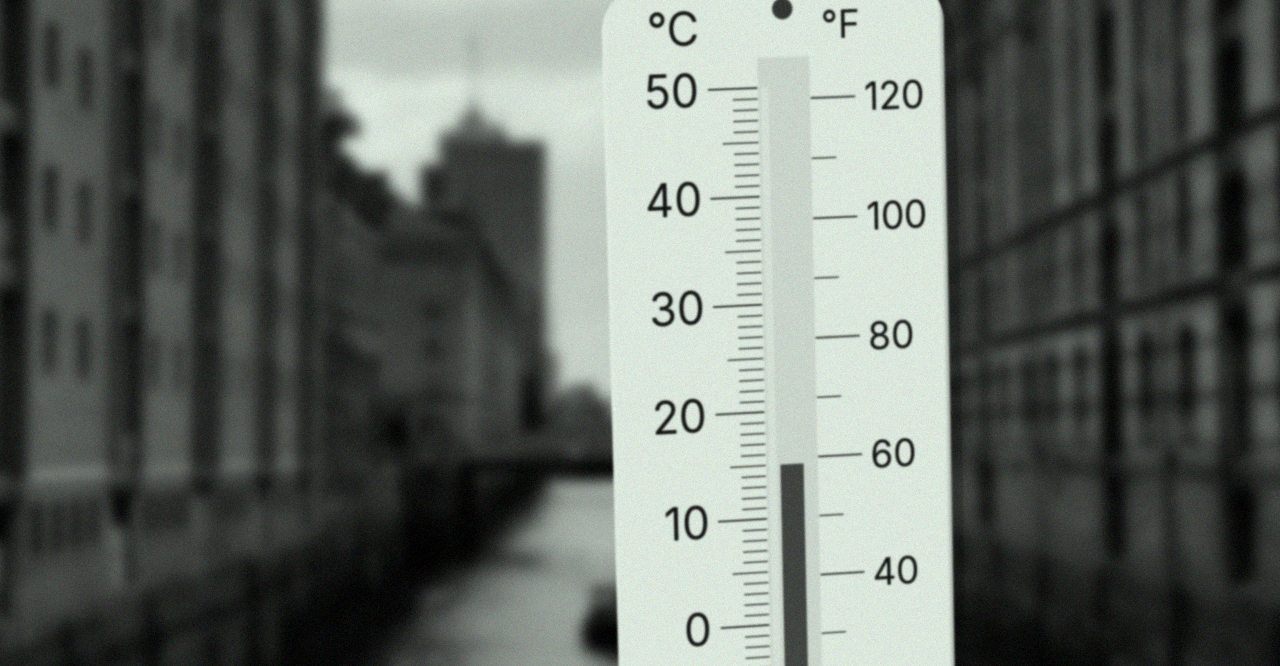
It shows value=15 unit=°C
